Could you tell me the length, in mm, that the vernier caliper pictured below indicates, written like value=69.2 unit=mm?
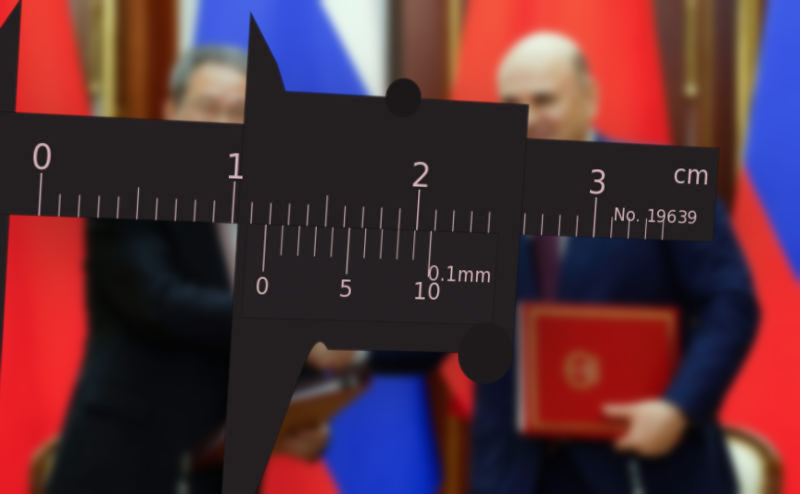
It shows value=11.8 unit=mm
